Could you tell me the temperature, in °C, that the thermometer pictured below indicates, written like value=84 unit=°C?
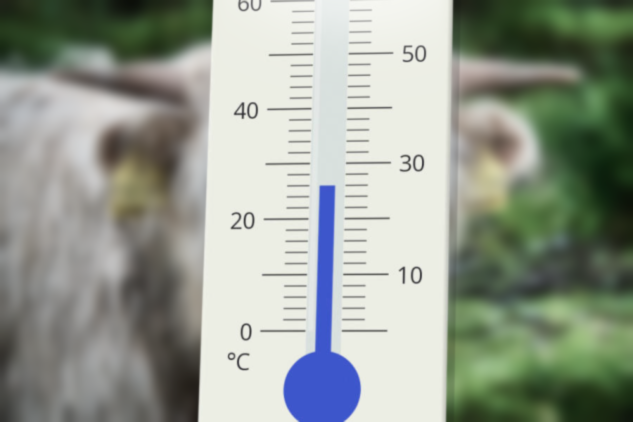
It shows value=26 unit=°C
